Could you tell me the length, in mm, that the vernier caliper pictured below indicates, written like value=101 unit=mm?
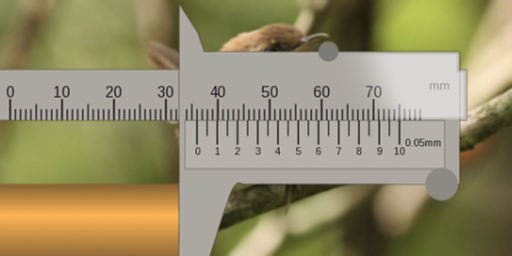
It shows value=36.0 unit=mm
